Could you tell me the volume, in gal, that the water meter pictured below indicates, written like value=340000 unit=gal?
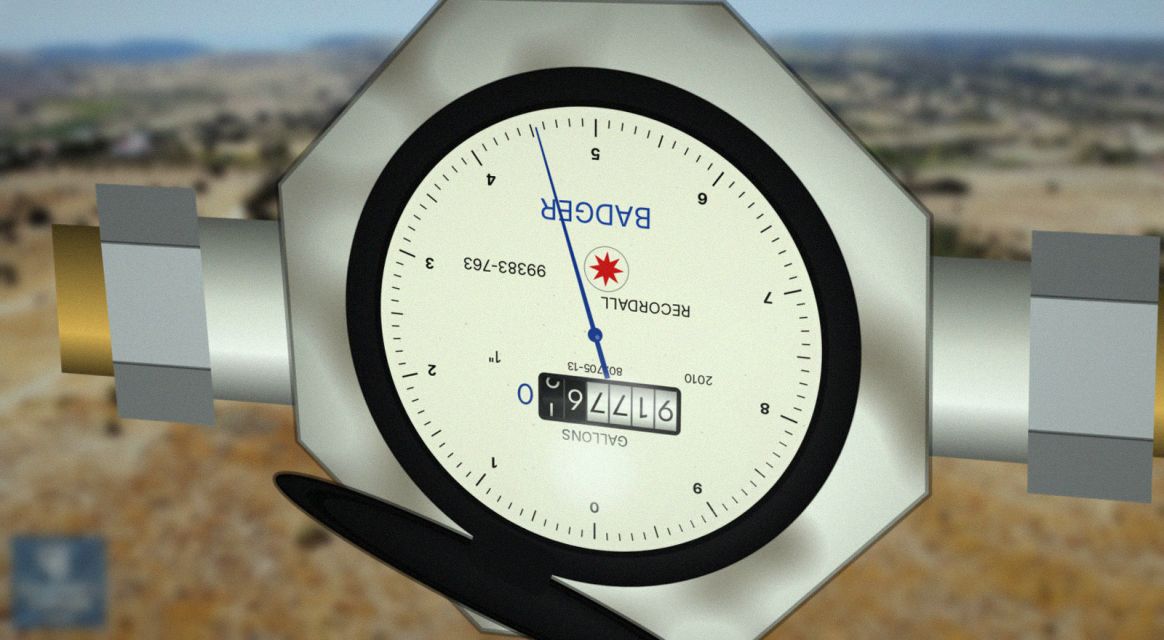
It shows value=9177614.5 unit=gal
